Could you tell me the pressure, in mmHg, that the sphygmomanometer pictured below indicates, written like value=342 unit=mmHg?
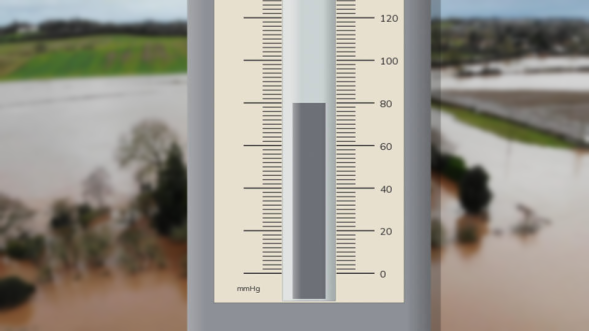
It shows value=80 unit=mmHg
